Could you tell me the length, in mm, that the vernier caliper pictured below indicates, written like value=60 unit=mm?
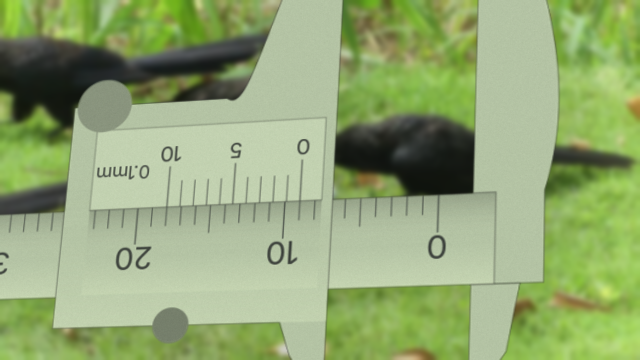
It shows value=9.0 unit=mm
